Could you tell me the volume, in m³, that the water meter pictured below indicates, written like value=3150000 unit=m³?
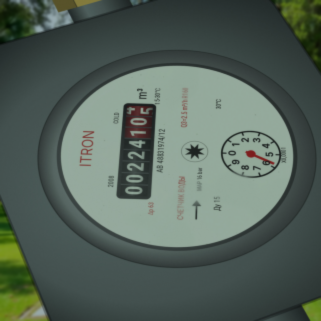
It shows value=224.1045 unit=m³
